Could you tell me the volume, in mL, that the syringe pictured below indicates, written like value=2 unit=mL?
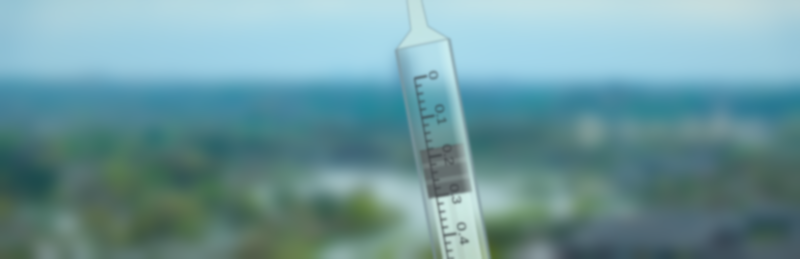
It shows value=0.18 unit=mL
